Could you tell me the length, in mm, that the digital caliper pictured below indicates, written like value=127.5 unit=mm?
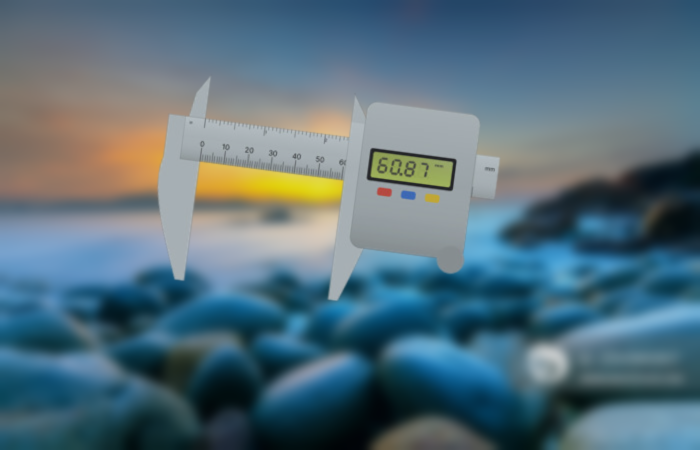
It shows value=60.87 unit=mm
